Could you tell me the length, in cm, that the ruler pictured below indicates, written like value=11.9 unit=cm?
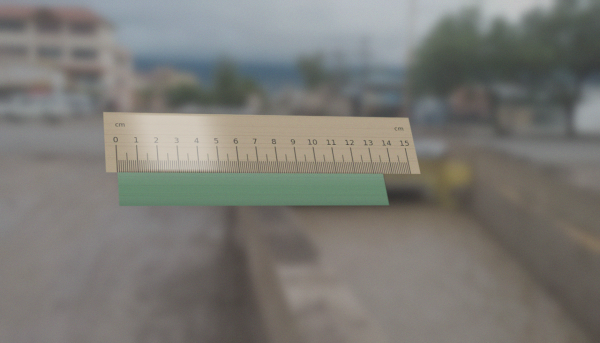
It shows value=13.5 unit=cm
